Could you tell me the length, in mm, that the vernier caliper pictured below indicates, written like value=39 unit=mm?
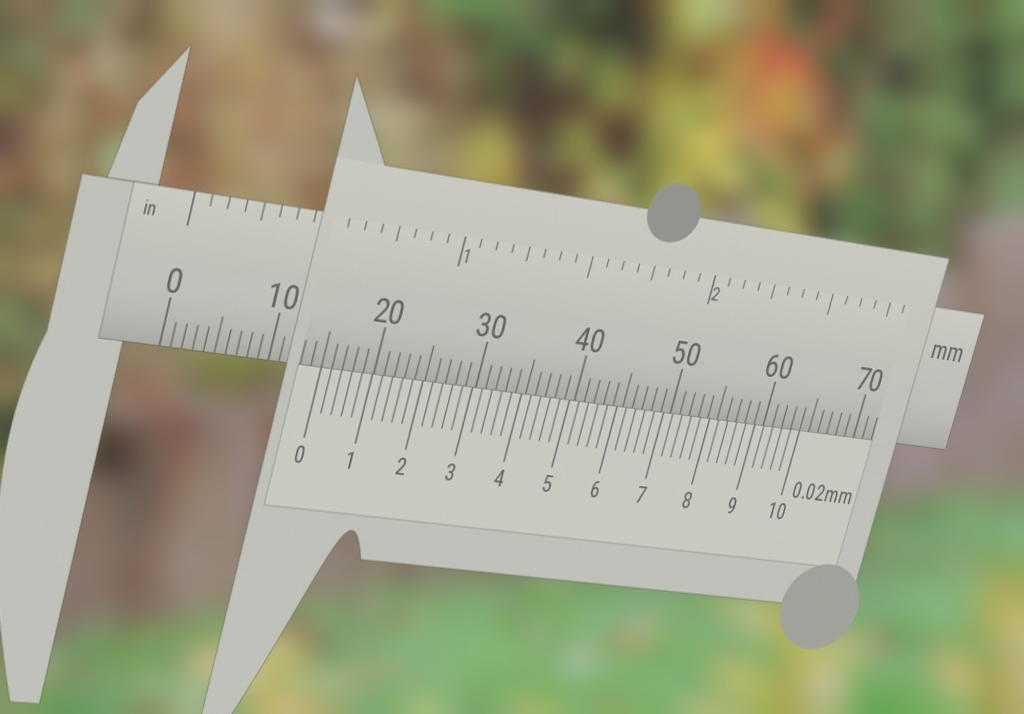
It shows value=15.0 unit=mm
